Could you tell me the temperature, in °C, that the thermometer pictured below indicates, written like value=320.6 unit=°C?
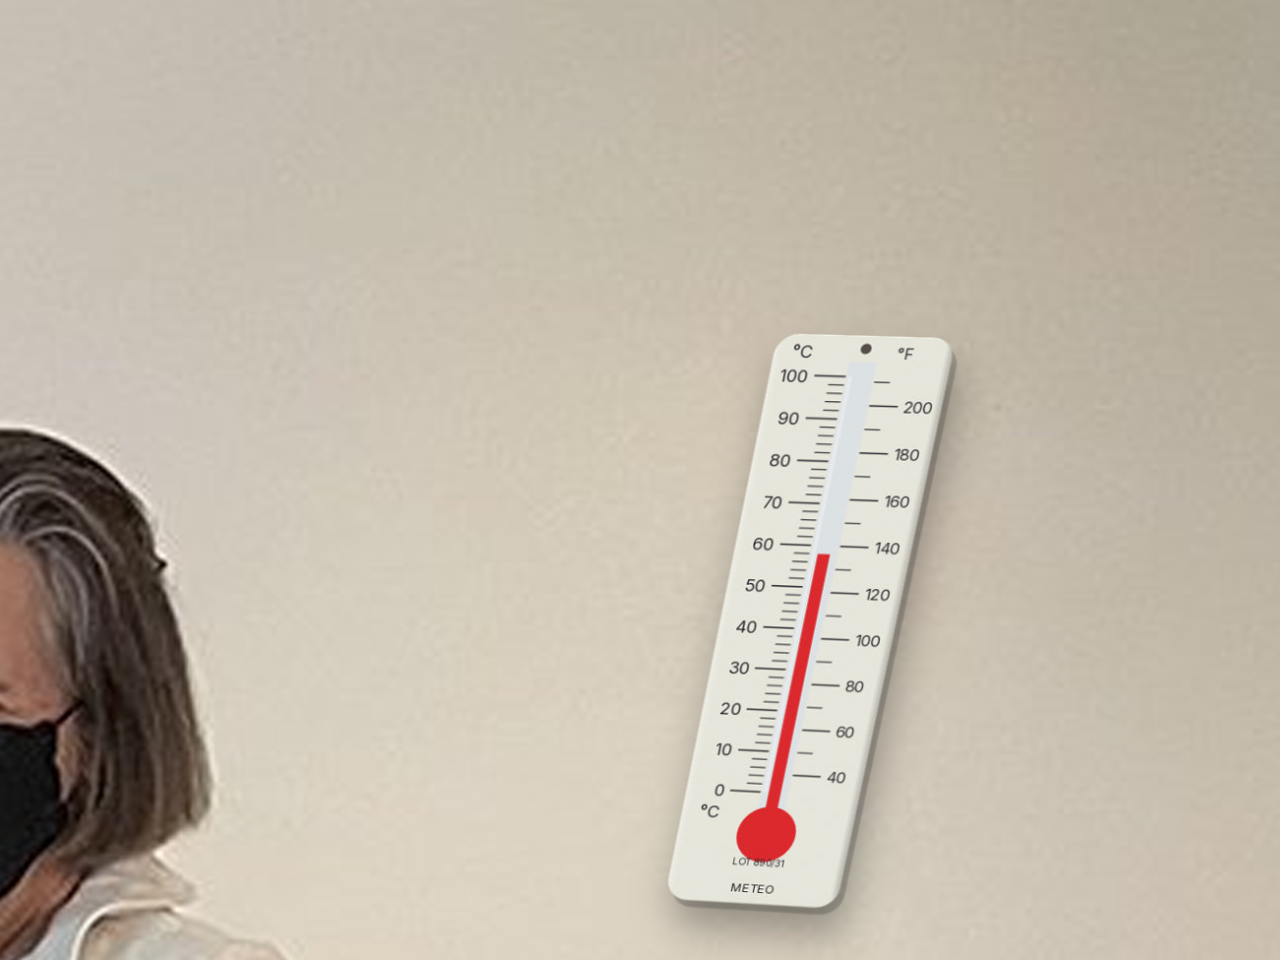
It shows value=58 unit=°C
